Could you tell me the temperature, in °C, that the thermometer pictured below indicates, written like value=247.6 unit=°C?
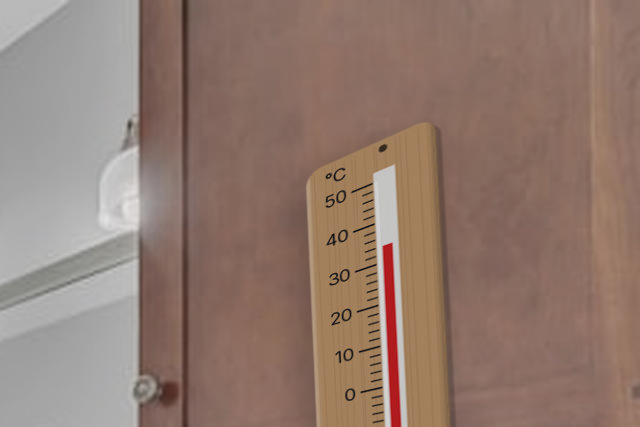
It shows value=34 unit=°C
